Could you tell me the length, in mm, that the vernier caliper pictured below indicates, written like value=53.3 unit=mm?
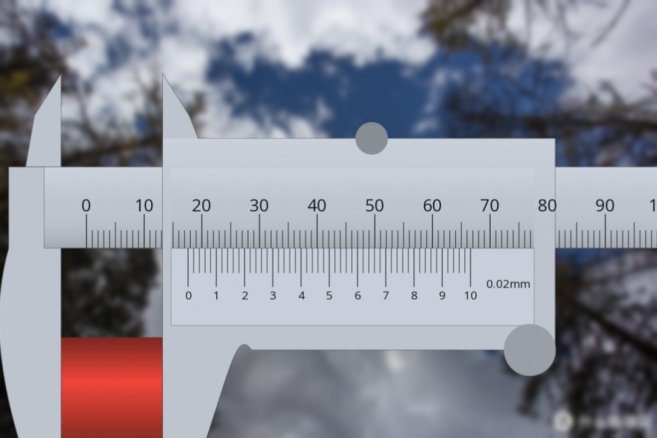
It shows value=17.6 unit=mm
